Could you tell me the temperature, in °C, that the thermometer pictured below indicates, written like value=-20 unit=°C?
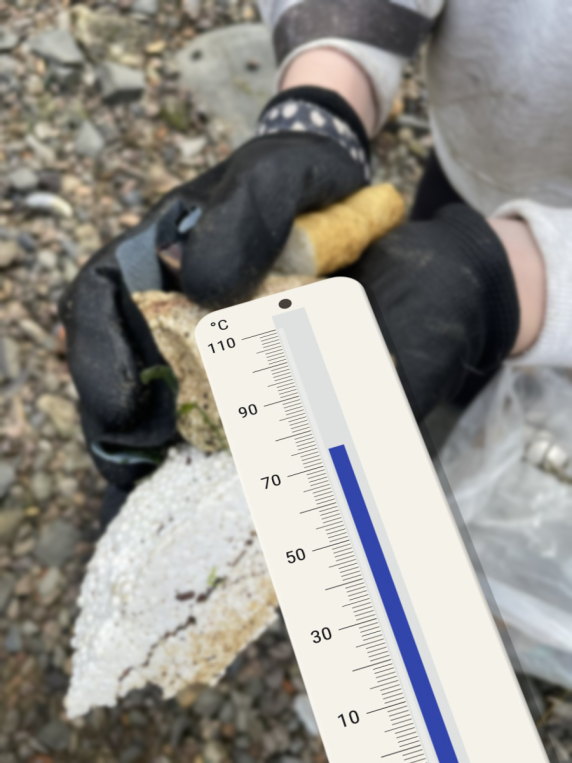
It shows value=74 unit=°C
